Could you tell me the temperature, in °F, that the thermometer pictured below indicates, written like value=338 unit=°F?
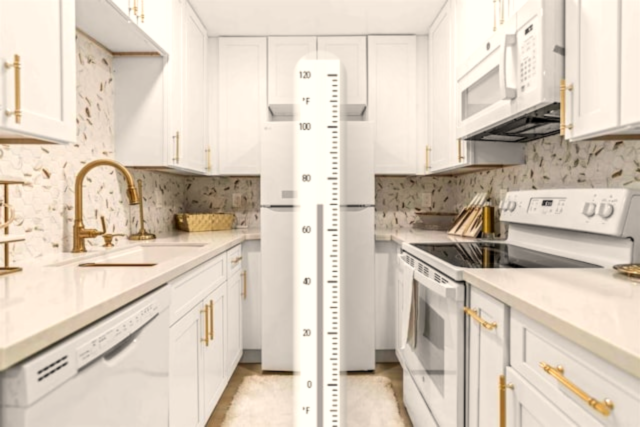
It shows value=70 unit=°F
